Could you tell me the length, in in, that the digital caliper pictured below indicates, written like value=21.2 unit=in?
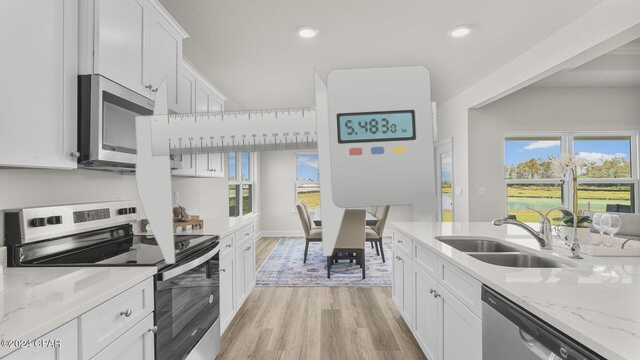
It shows value=5.4830 unit=in
